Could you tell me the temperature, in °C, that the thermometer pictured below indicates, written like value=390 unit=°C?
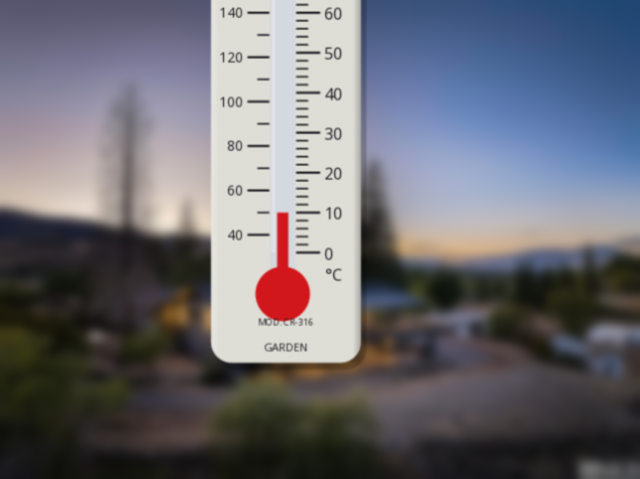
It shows value=10 unit=°C
